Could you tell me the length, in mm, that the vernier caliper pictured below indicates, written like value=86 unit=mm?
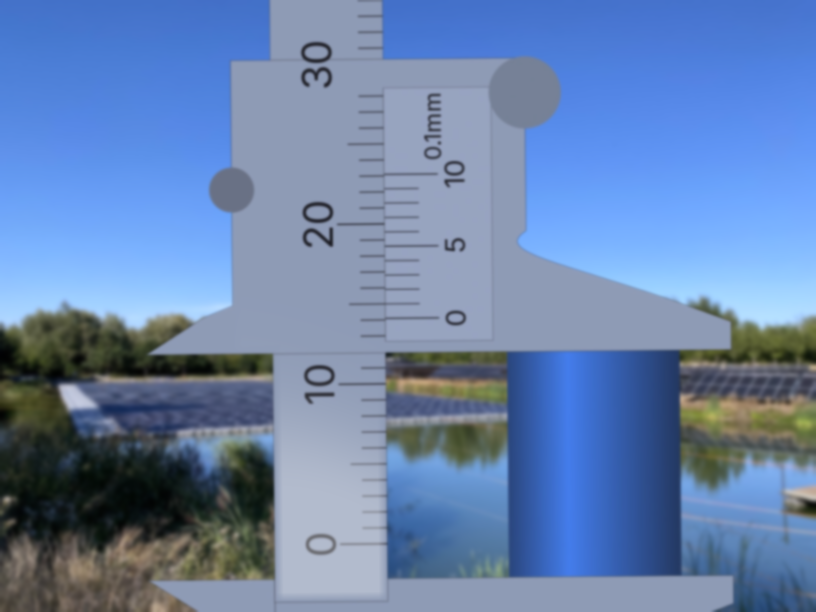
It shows value=14.1 unit=mm
